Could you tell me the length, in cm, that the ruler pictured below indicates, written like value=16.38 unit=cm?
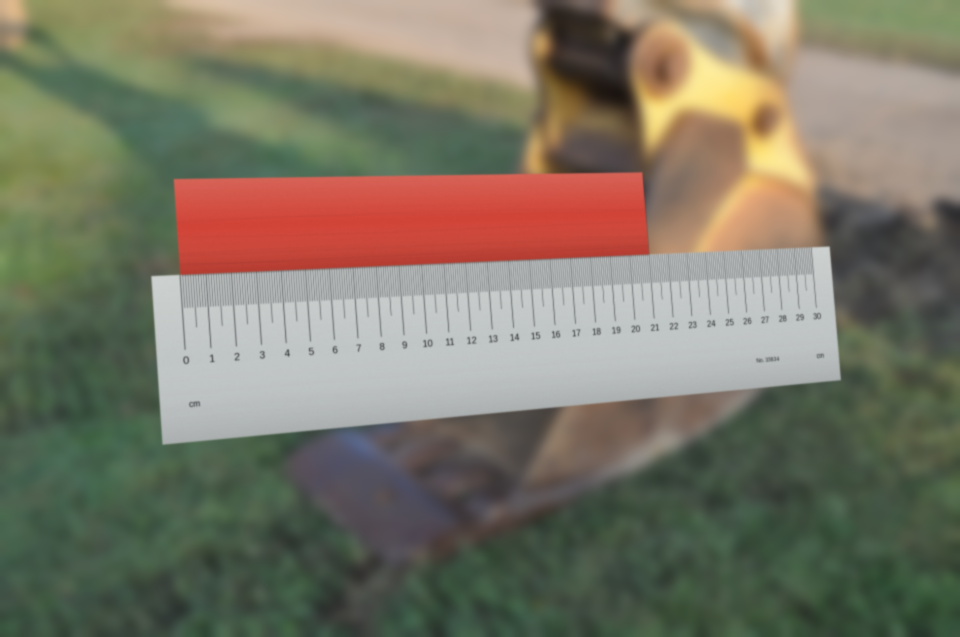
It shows value=21 unit=cm
